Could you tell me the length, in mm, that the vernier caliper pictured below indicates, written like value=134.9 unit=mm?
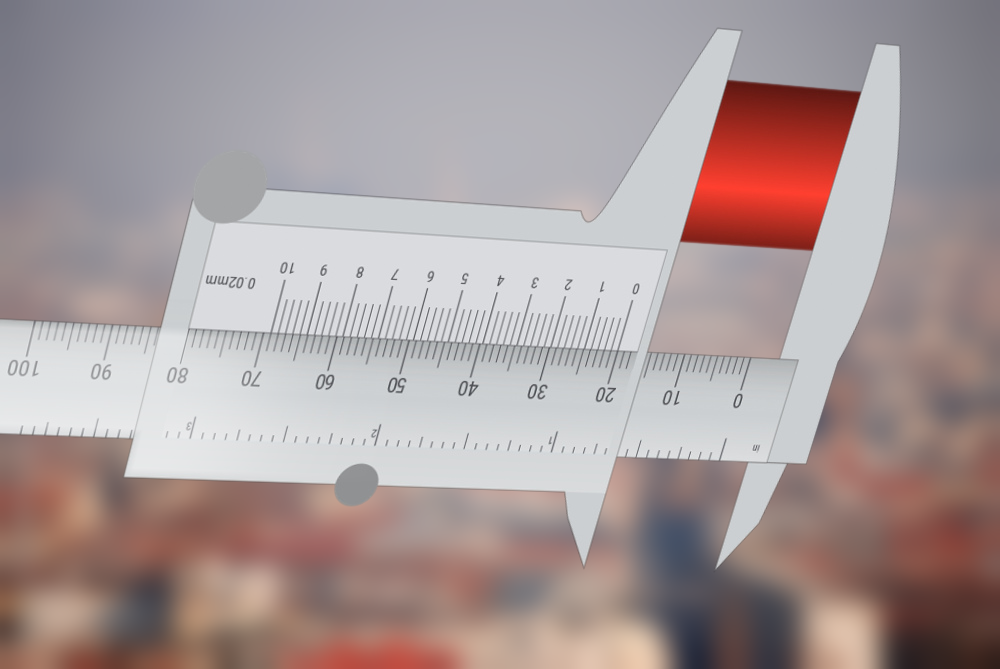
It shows value=20.0 unit=mm
